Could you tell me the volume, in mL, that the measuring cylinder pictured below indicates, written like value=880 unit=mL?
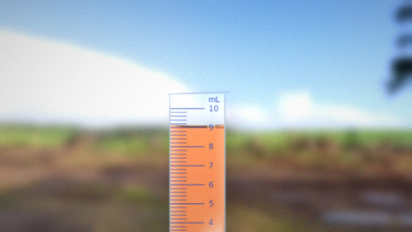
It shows value=9 unit=mL
